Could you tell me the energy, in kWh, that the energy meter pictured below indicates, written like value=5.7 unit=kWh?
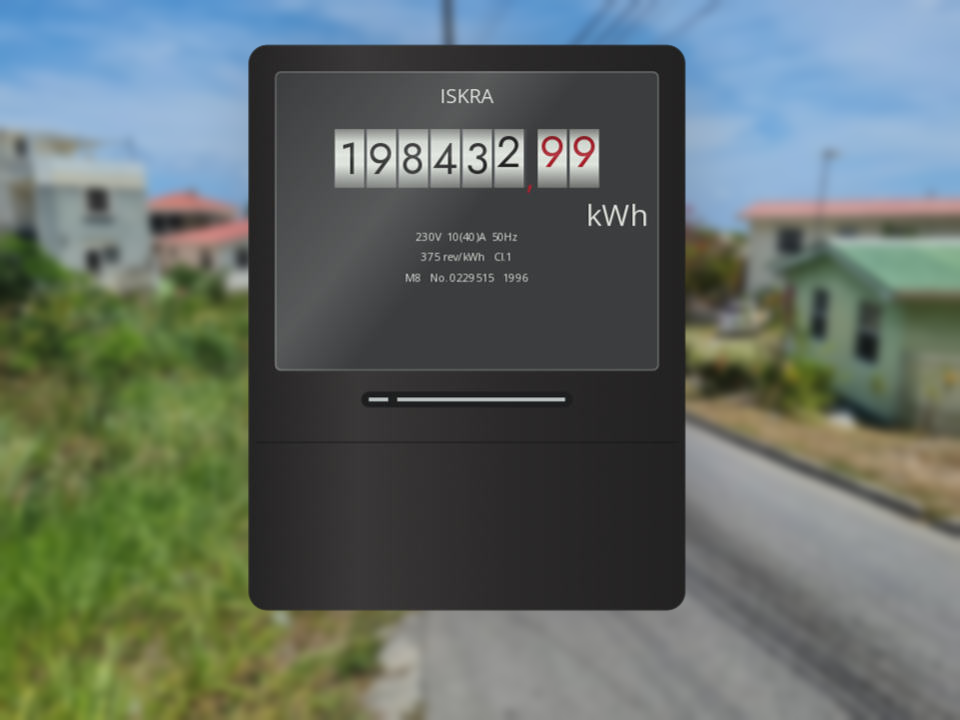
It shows value=198432.99 unit=kWh
